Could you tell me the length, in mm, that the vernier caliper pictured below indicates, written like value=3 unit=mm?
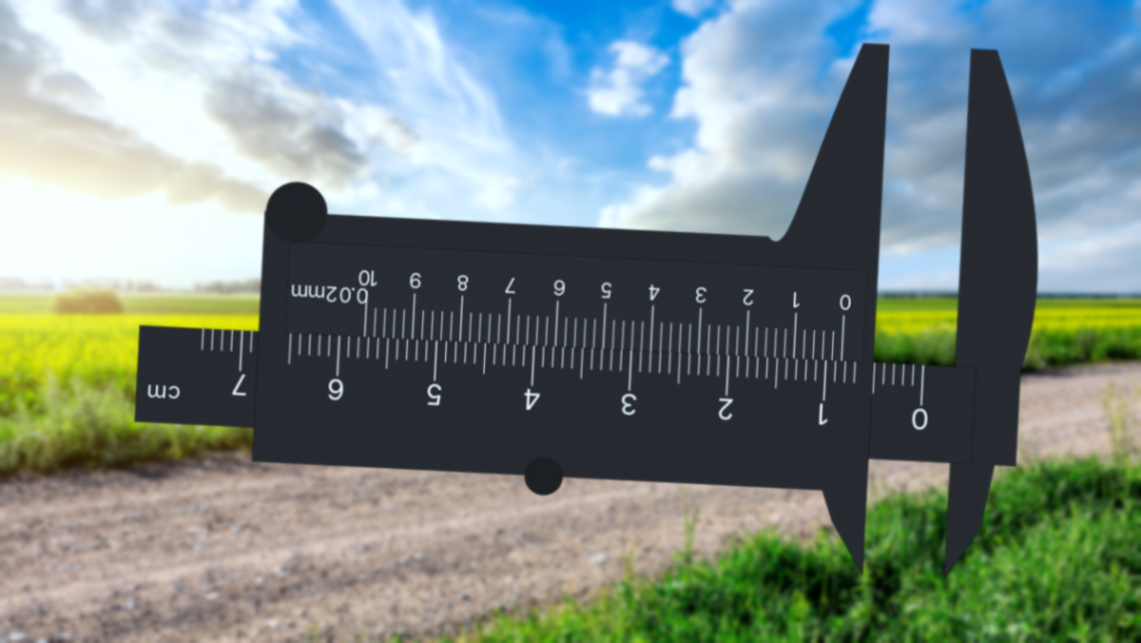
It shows value=8.4 unit=mm
